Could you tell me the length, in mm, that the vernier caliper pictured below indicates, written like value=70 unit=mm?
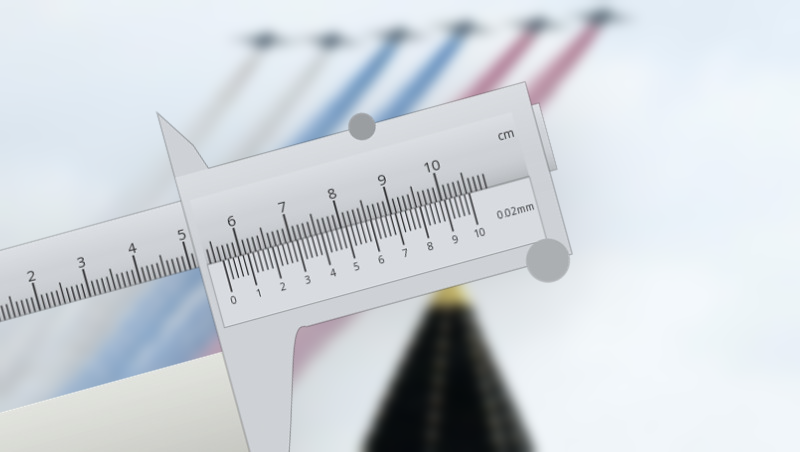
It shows value=56.5 unit=mm
